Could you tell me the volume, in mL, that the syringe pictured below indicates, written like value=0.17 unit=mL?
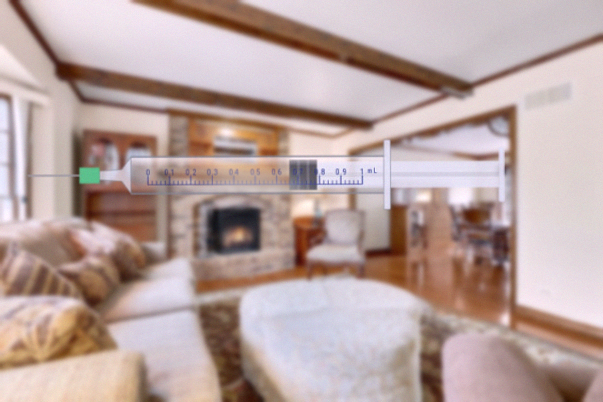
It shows value=0.66 unit=mL
